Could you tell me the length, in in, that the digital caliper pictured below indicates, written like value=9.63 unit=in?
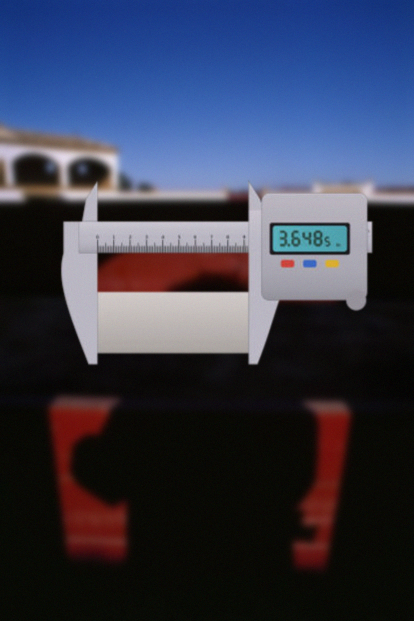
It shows value=3.6485 unit=in
